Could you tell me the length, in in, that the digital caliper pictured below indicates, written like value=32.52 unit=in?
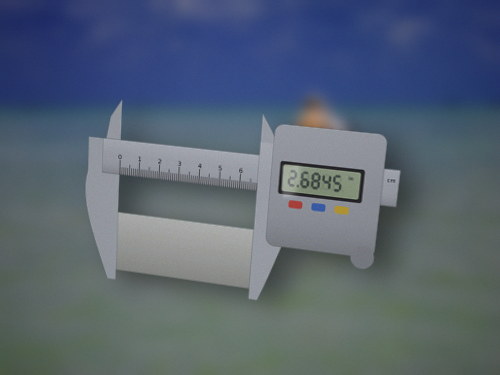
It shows value=2.6845 unit=in
